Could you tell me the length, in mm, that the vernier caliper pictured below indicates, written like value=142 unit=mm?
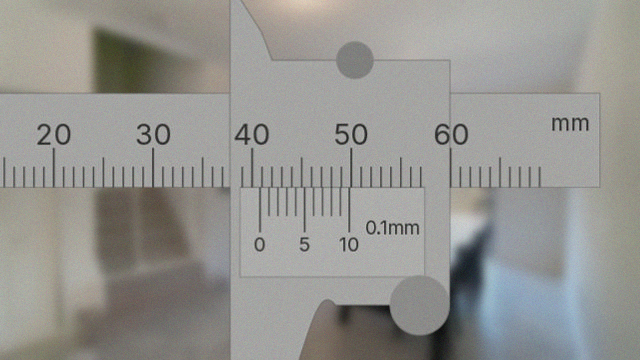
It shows value=40.8 unit=mm
